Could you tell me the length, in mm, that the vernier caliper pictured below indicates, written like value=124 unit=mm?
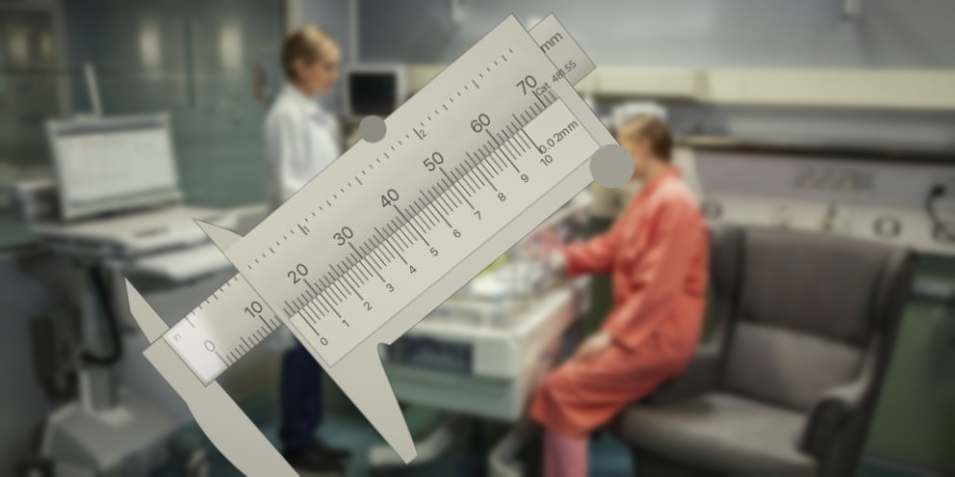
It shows value=15.6 unit=mm
